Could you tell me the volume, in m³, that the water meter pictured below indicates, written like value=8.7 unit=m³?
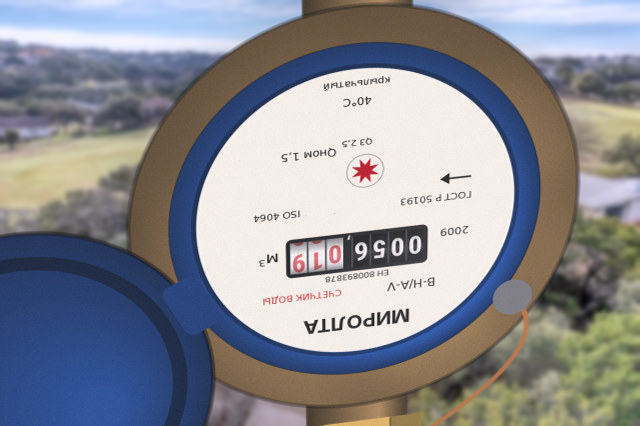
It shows value=56.019 unit=m³
